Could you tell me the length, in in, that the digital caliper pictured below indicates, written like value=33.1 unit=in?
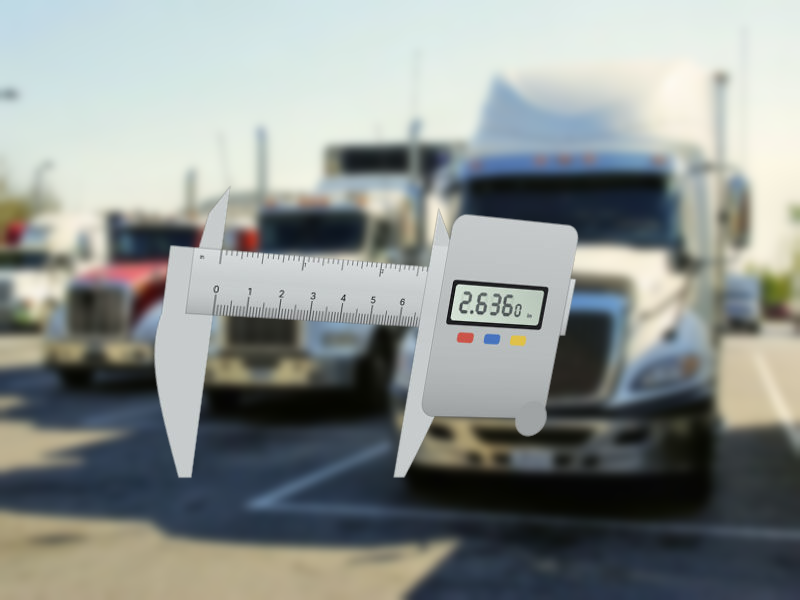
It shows value=2.6360 unit=in
